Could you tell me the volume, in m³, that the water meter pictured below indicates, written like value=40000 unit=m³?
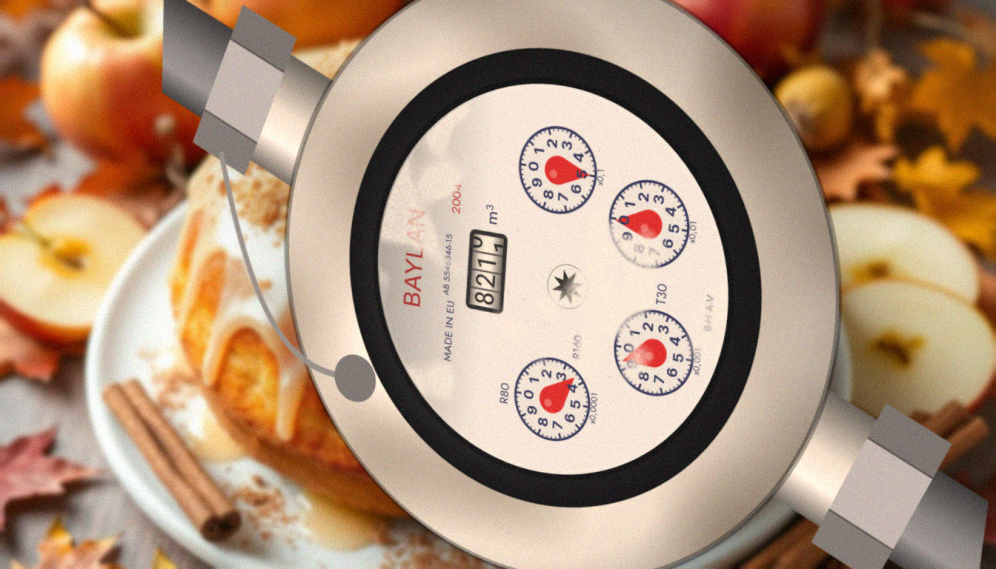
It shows value=8210.4993 unit=m³
